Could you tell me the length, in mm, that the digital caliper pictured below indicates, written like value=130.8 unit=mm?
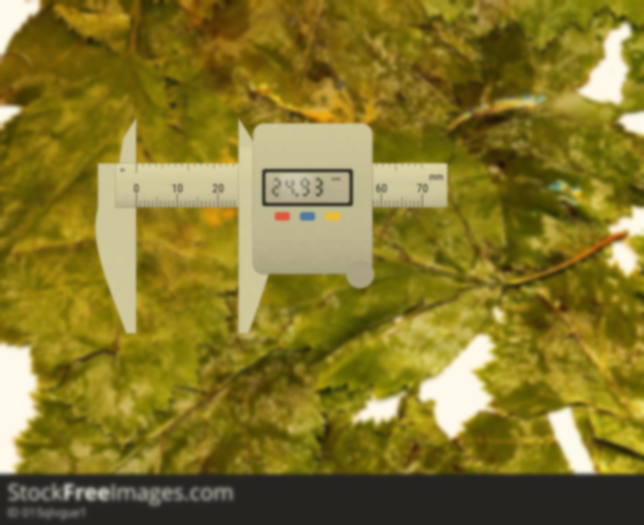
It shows value=24.93 unit=mm
